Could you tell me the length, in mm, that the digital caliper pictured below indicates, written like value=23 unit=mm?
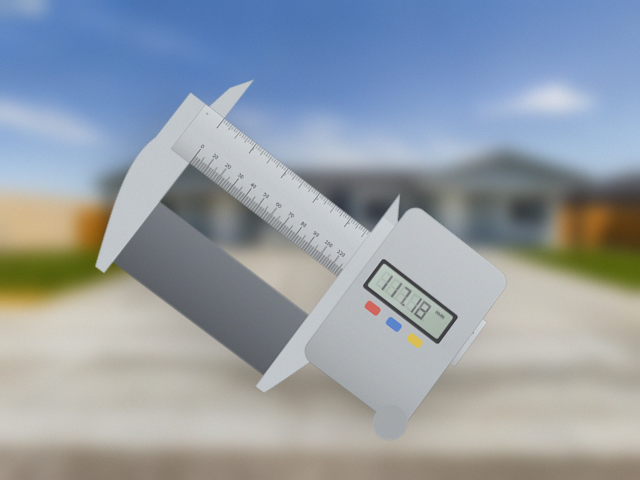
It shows value=117.18 unit=mm
